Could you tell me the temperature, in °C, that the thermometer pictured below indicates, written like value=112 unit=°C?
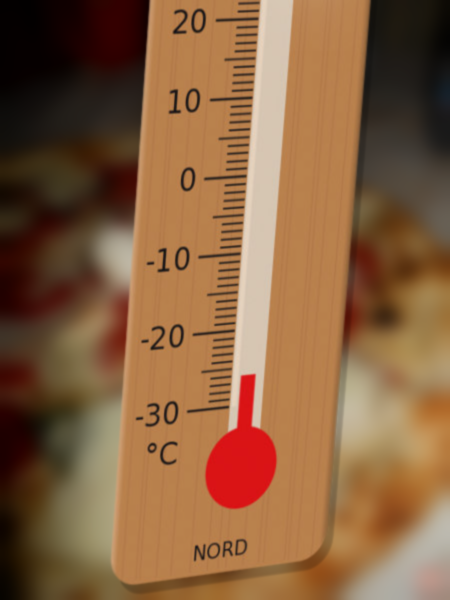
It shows value=-26 unit=°C
